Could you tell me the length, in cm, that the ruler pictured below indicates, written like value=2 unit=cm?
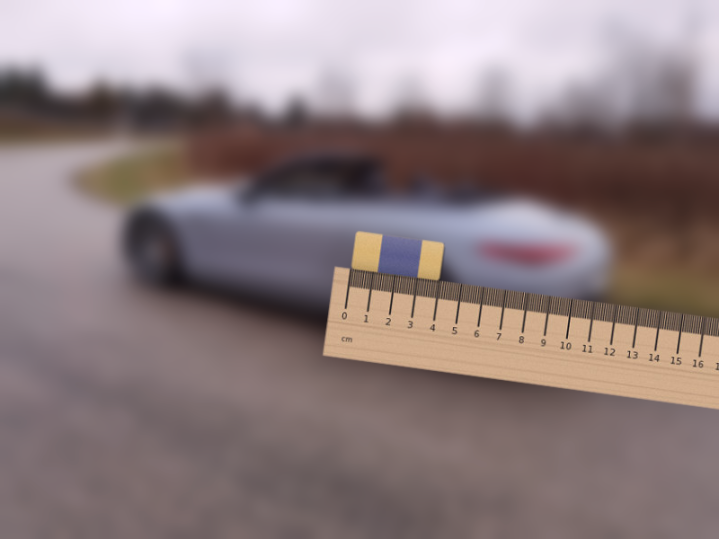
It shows value=4 unit=cm
